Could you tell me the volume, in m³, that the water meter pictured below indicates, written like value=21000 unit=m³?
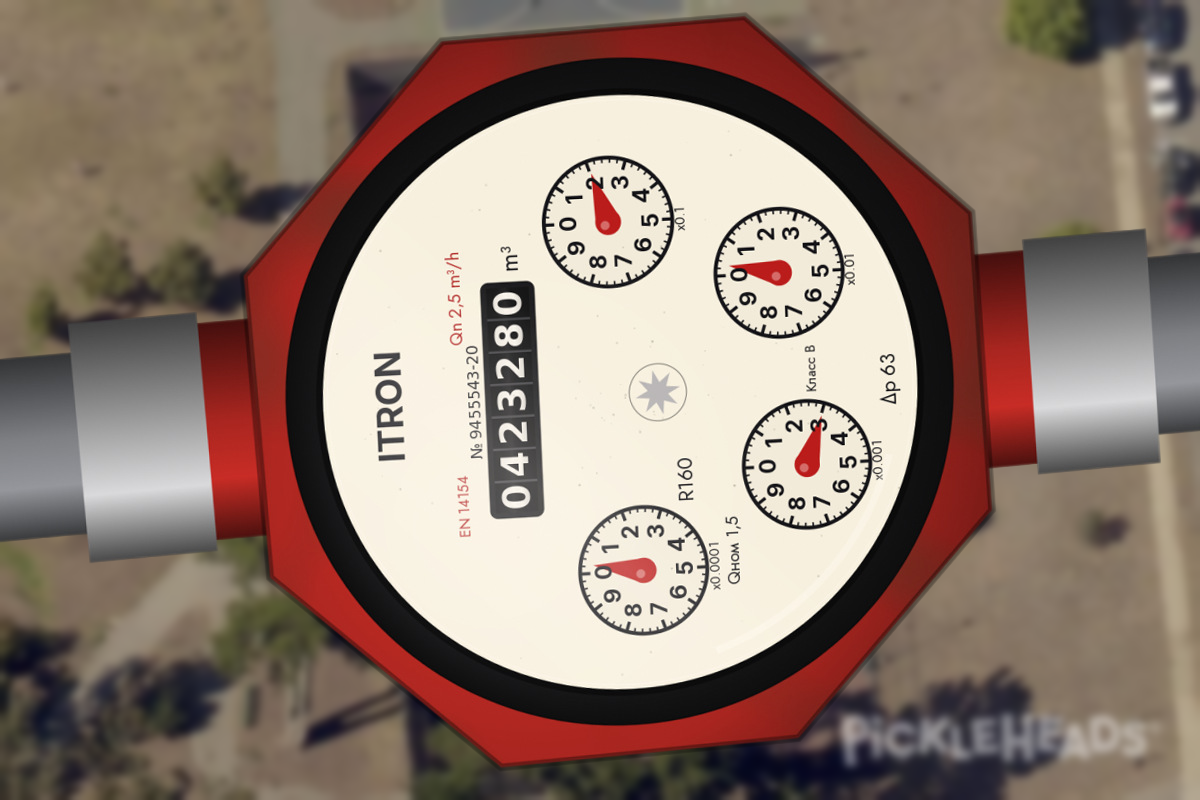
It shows value=423280.2030 unit=m³
